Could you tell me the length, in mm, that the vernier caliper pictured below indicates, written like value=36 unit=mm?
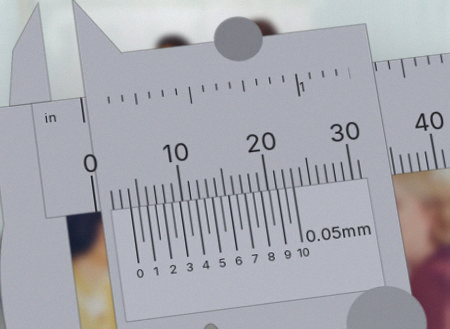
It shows value=4.0 unit=mm
